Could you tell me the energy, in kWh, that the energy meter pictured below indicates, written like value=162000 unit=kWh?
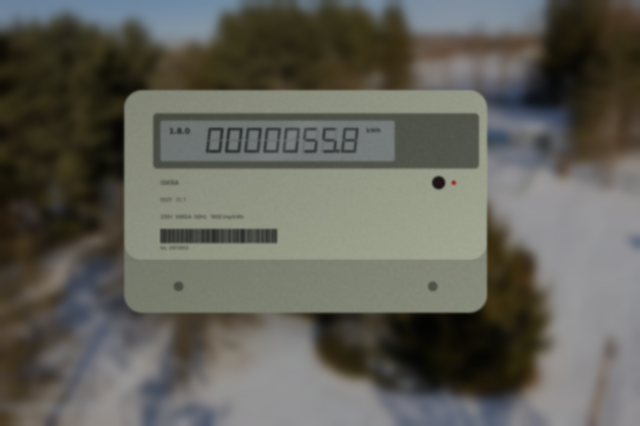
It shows value=55.8 unit=kWh
